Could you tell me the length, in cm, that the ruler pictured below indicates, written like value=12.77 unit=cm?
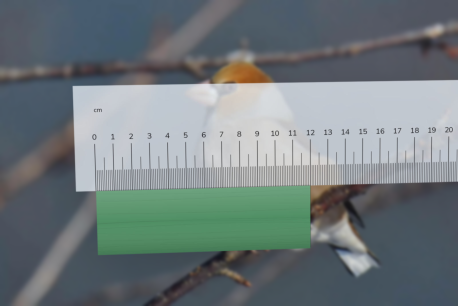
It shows value=12 unit=cm
